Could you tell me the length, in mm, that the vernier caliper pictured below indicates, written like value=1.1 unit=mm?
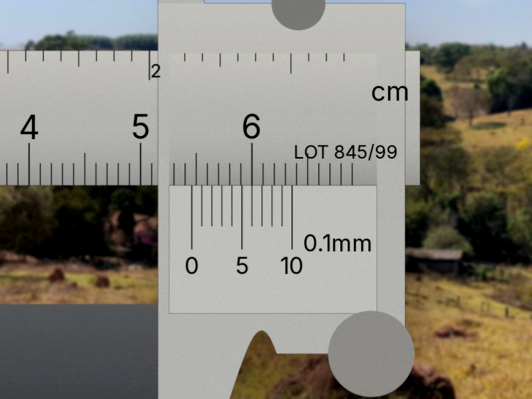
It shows value=54.6 unit=mm
